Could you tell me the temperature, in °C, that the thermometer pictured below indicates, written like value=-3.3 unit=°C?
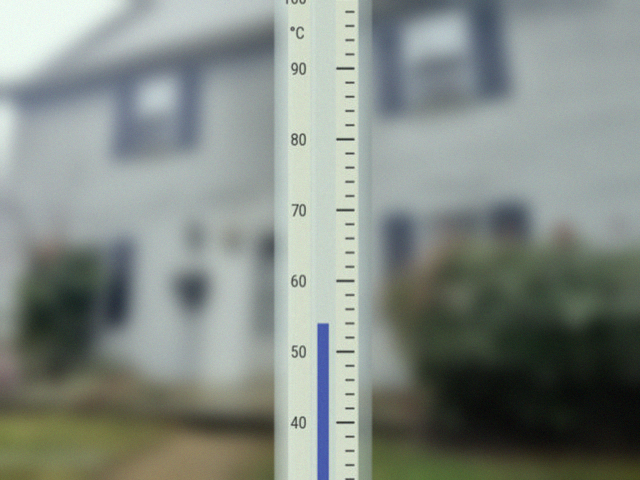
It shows value=54 unit=°C
